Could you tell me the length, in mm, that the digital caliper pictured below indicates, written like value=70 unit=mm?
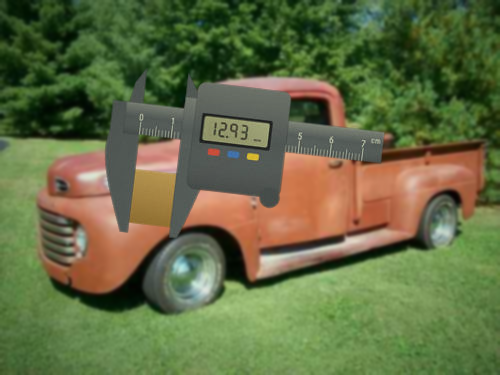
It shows value=12.93 unit=mm
